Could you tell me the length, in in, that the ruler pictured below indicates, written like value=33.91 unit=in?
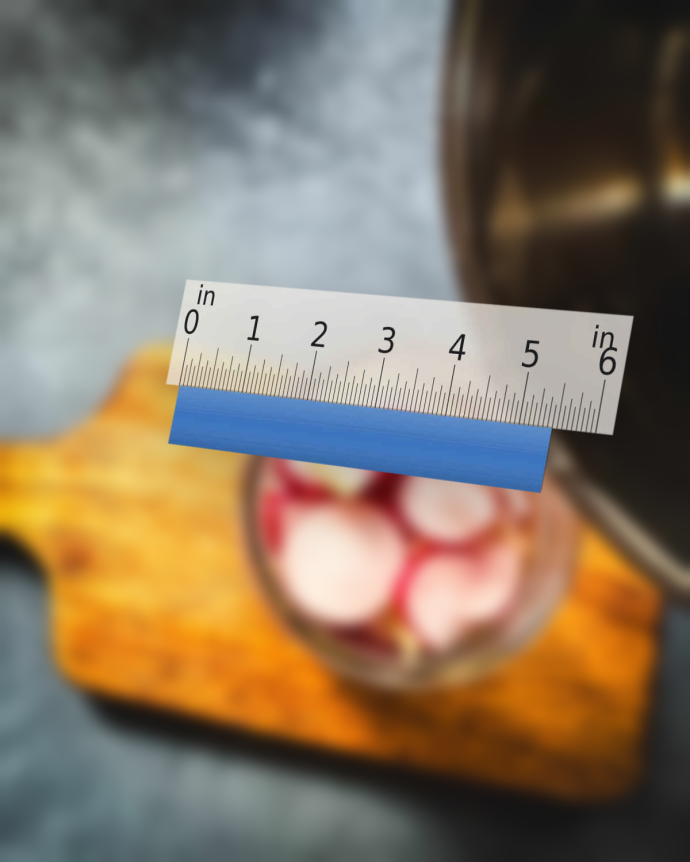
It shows value=5.4375 unit=in
